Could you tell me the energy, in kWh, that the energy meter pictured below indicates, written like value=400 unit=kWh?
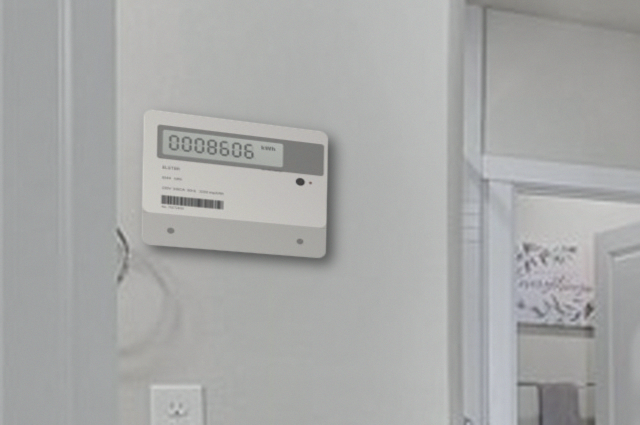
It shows value=8606 unit=kWh
